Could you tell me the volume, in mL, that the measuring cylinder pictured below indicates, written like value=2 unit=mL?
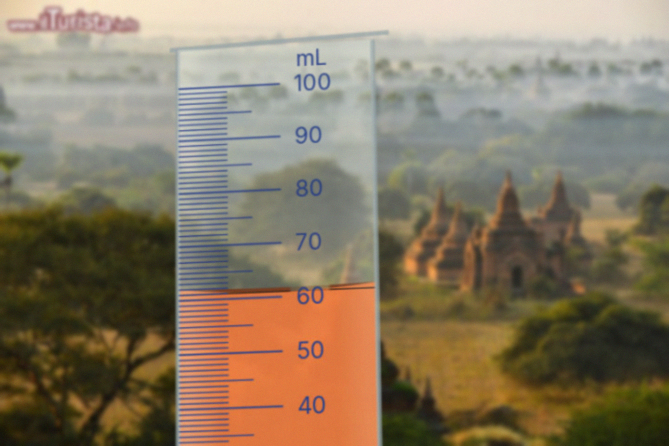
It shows value=61 unit=mL
